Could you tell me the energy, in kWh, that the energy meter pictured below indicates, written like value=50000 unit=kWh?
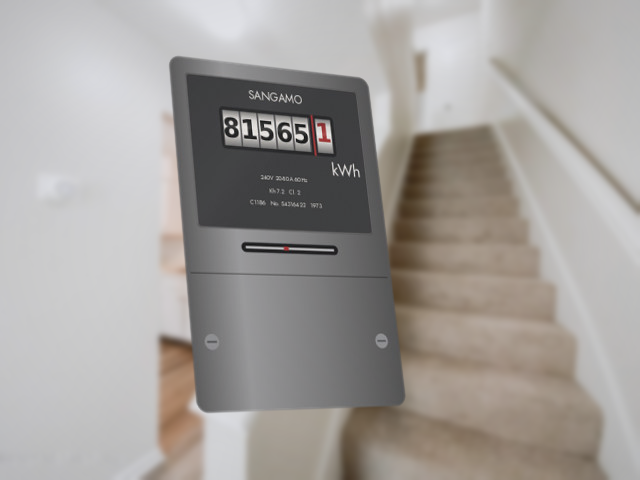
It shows value=81565.1 unit=kWh
